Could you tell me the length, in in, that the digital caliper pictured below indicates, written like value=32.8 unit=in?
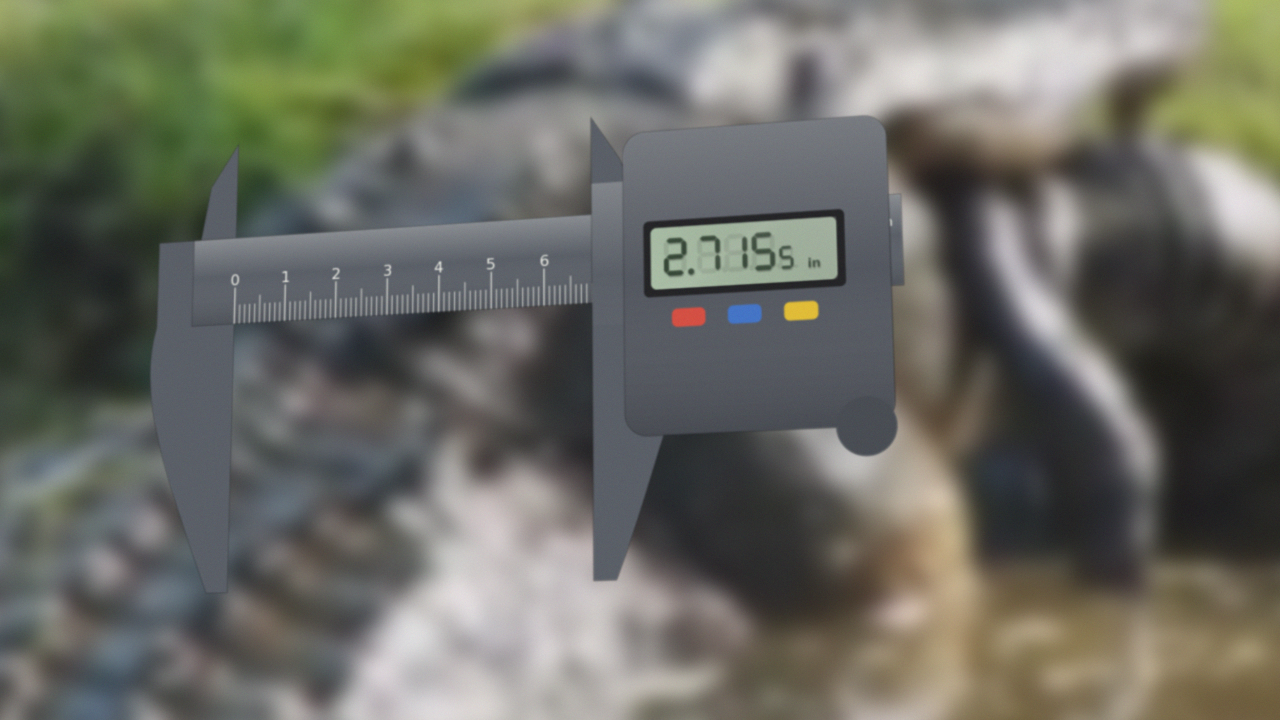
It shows value=2.7155 unit=in
